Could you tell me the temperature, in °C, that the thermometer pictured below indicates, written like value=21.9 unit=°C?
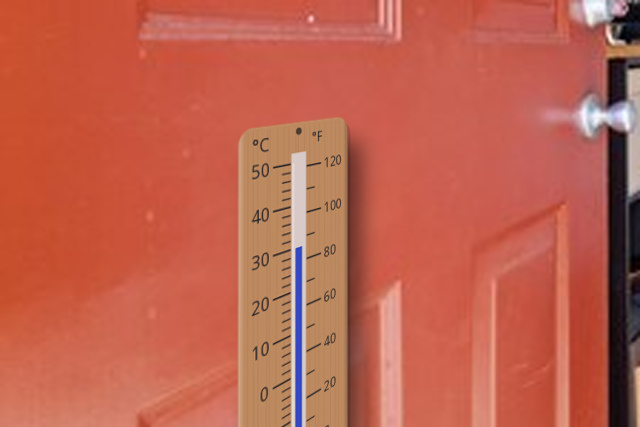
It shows value=30 unit=°C
